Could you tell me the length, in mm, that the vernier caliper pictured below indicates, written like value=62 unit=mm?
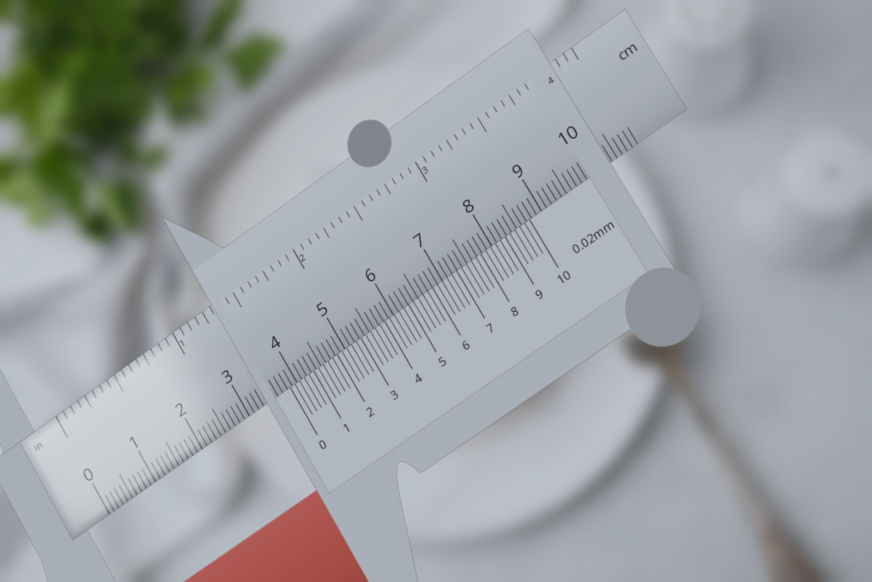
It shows value=38.6 unit=mm
